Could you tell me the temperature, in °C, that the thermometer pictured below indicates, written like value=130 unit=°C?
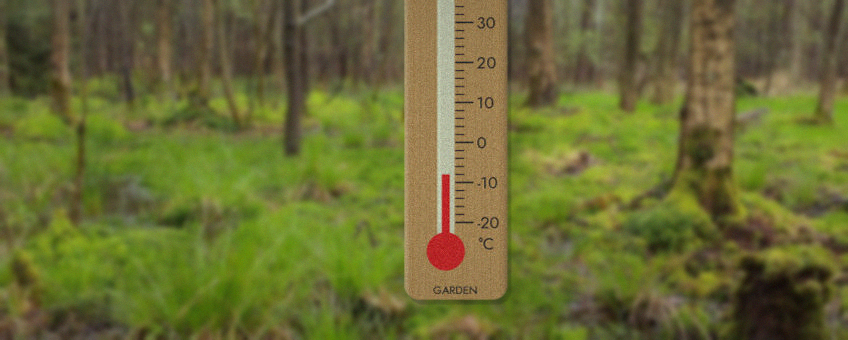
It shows value=-8 unit=°C
